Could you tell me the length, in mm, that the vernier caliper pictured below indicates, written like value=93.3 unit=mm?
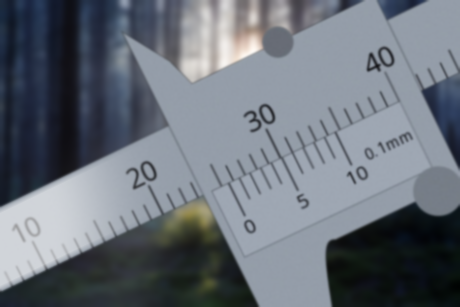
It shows value=25.6 unit=mm
